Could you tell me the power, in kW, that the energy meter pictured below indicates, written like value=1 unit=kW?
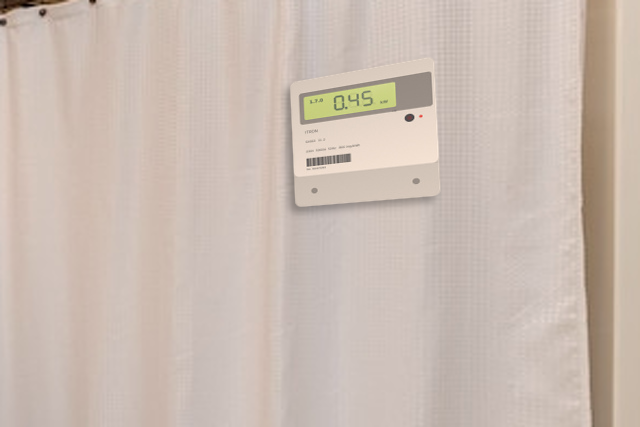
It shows value=0.45 unit=kW
